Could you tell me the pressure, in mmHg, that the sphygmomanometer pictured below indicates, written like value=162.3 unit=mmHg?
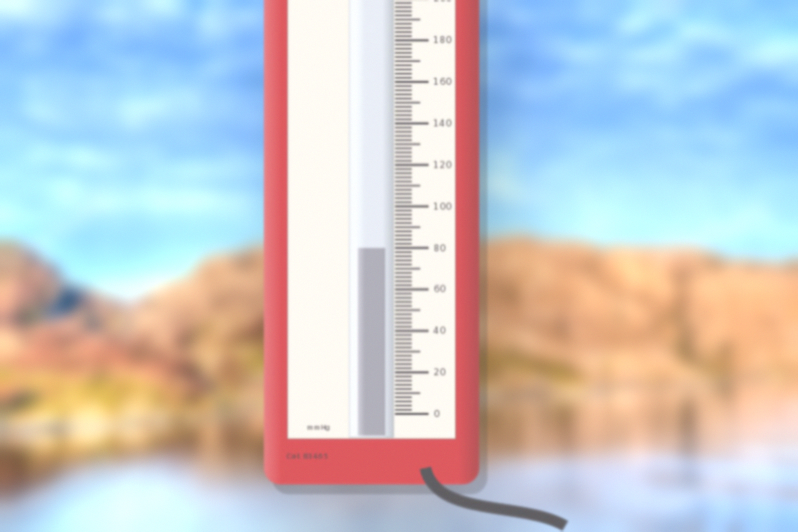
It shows value=80 unit=mmHg
